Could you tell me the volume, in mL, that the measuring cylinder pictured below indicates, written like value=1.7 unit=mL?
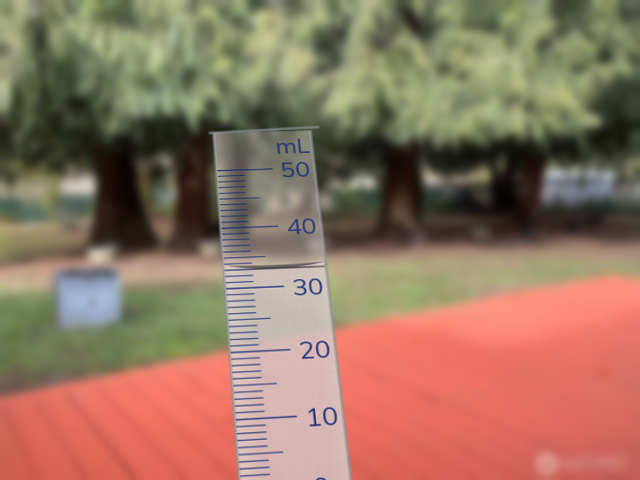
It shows value=33 unit=mL
